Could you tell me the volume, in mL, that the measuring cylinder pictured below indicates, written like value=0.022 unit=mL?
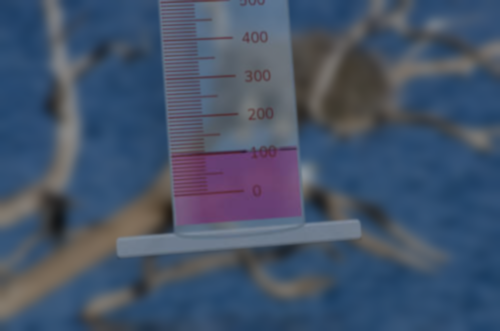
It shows value=100 unit=mL
